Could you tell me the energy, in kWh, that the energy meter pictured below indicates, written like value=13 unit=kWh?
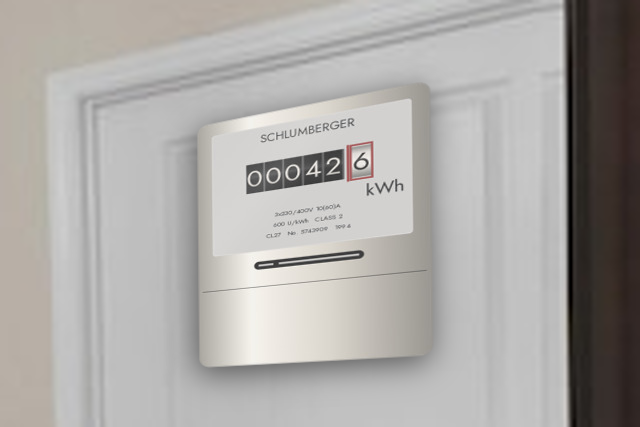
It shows value=42.6 unit=kWh
